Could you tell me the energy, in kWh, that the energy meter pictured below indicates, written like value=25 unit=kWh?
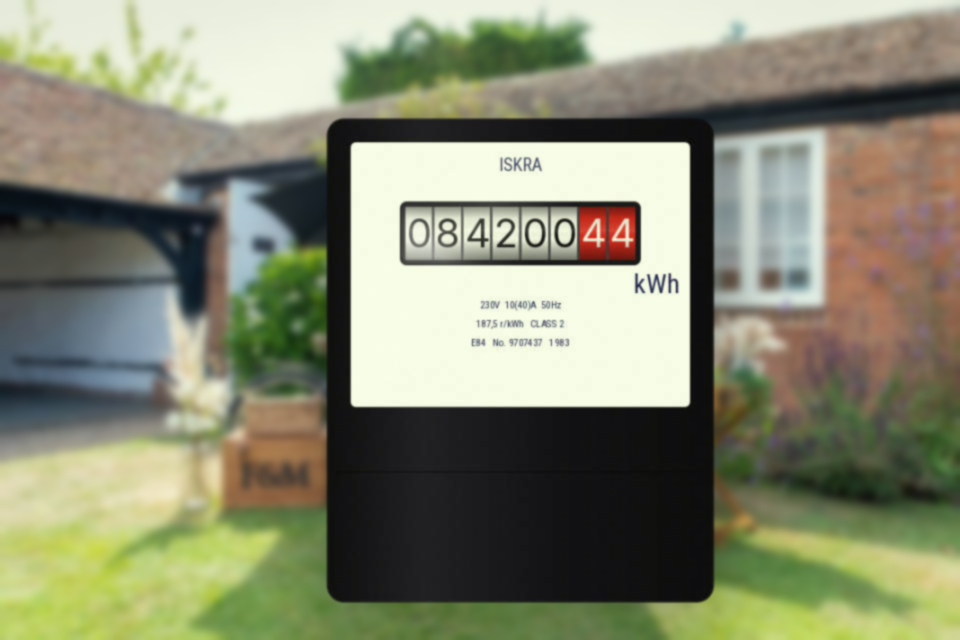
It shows value=84200.44 unit=kWh
